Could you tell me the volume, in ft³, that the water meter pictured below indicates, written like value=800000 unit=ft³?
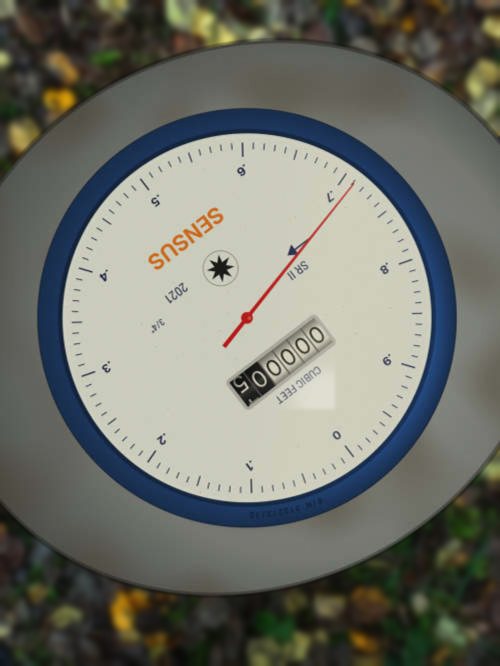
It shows value=4.71 unit=ft³
